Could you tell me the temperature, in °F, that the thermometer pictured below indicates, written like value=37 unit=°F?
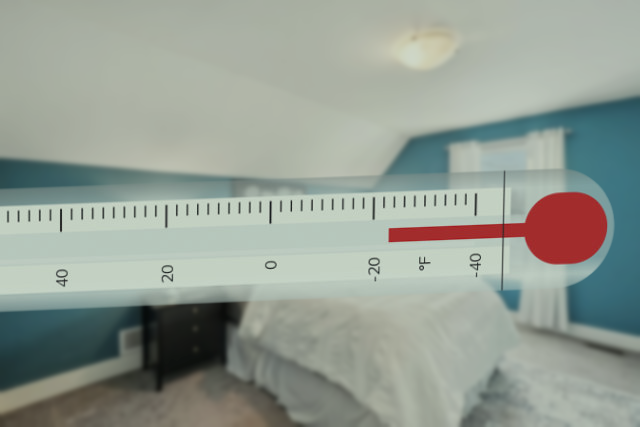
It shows value=-23 unit=°F
